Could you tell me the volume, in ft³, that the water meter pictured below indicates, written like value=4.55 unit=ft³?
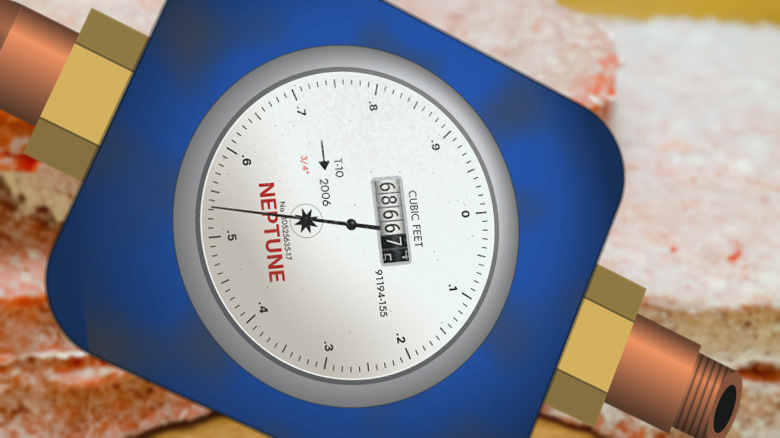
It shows value=686674.53 unit=ft³
